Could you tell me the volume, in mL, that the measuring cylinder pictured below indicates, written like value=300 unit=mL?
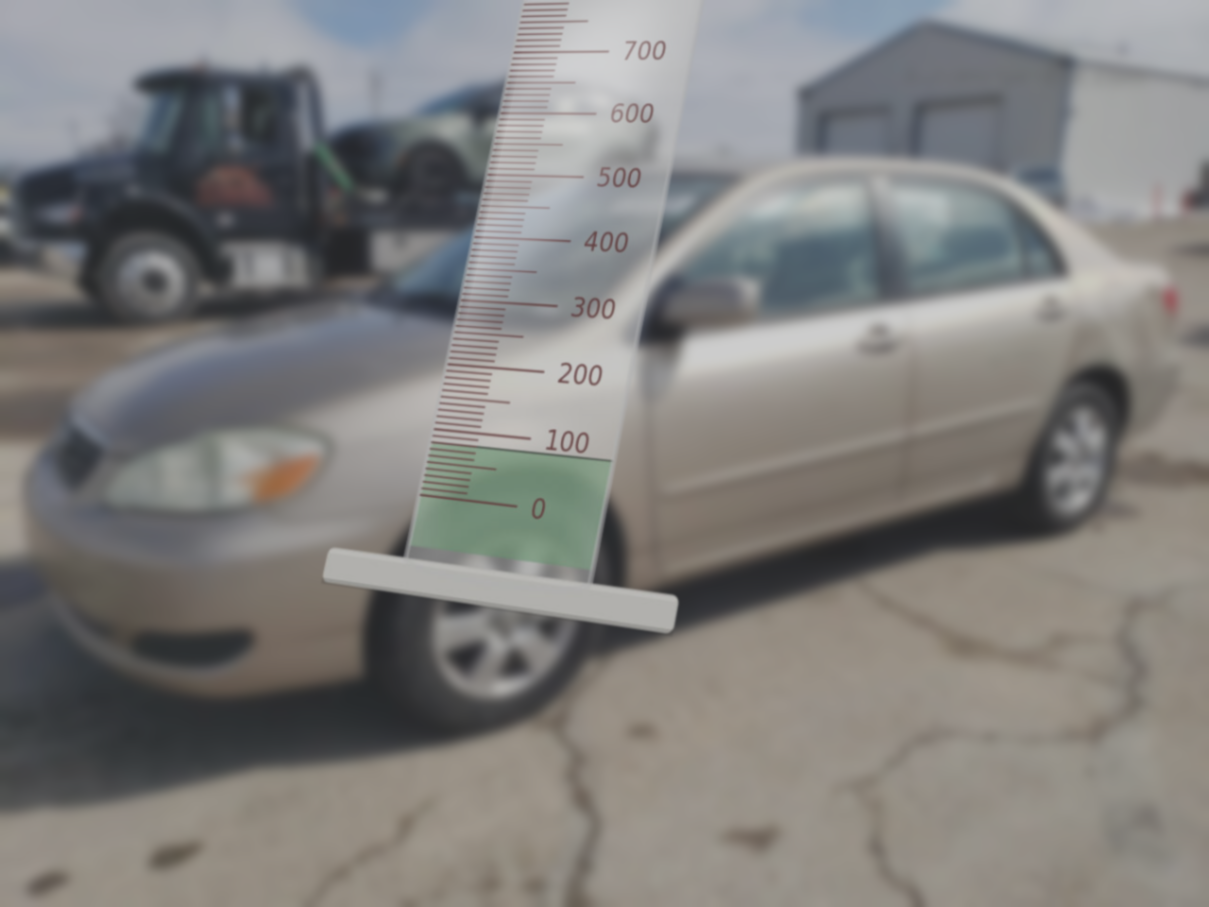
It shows value=80 unit=mL
